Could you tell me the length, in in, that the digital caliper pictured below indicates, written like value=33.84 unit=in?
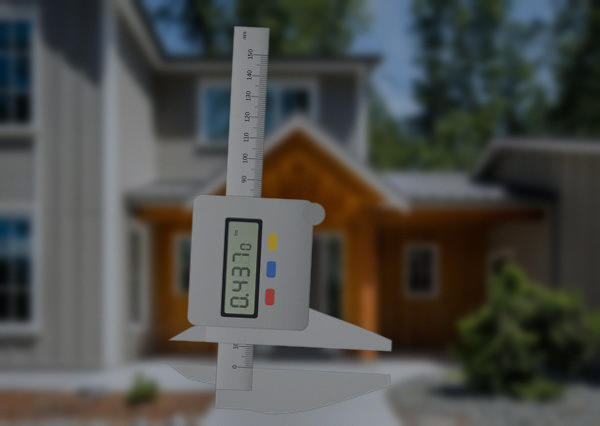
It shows value=0.4370 unit=in
